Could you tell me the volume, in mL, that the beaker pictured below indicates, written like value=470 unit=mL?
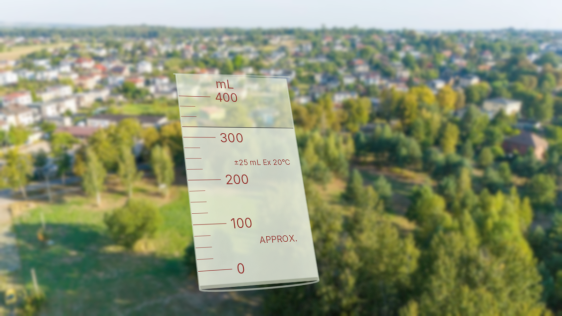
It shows value=325 unit=mL
